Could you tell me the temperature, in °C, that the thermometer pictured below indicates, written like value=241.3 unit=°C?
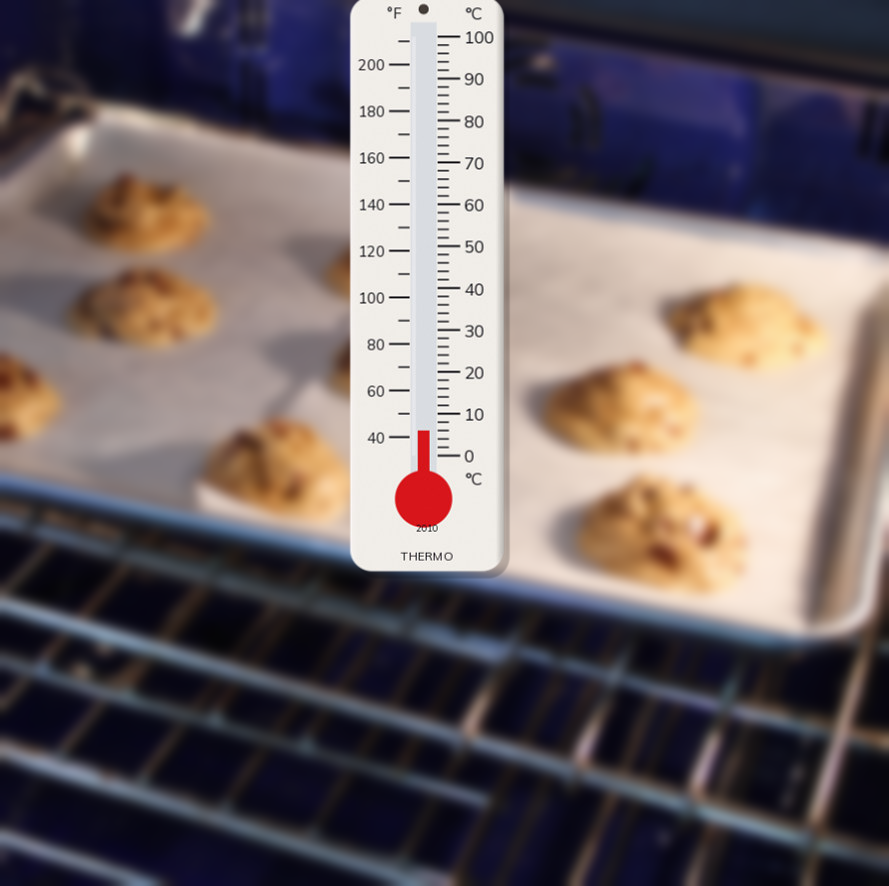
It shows value=6 unit=°C
